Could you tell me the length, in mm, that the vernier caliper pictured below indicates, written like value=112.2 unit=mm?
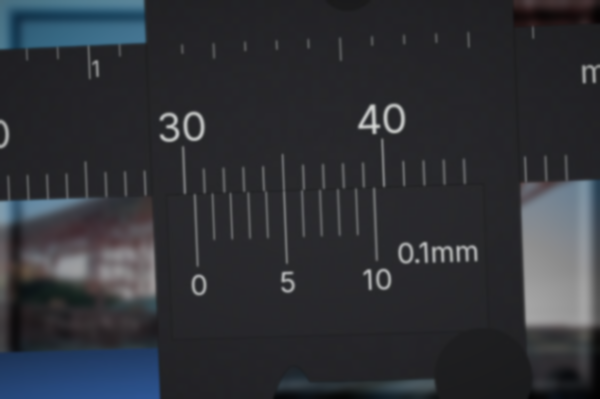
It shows value=30.5 unit=mm
